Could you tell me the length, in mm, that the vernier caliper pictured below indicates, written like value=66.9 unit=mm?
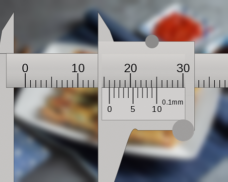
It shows value=16.0 unit=mm
